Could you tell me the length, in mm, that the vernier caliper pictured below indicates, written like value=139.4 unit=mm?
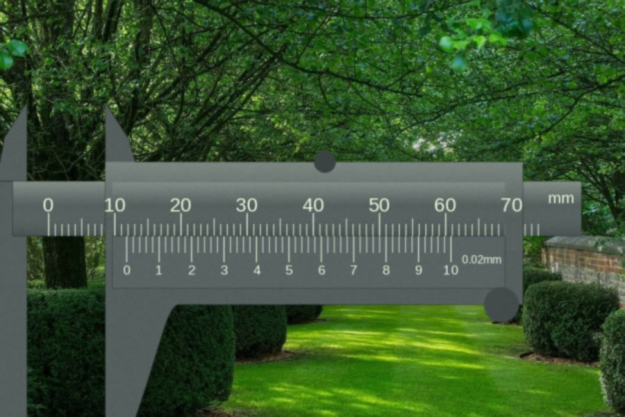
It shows value=11.8 unit=mm
